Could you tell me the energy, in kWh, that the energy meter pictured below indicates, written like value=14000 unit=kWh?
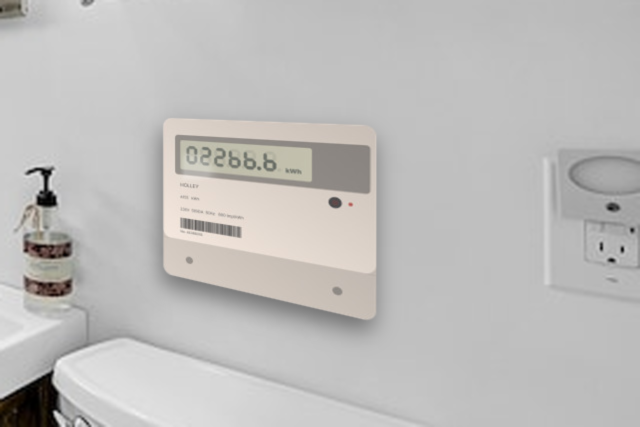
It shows value=2266.6 unit=kWh
